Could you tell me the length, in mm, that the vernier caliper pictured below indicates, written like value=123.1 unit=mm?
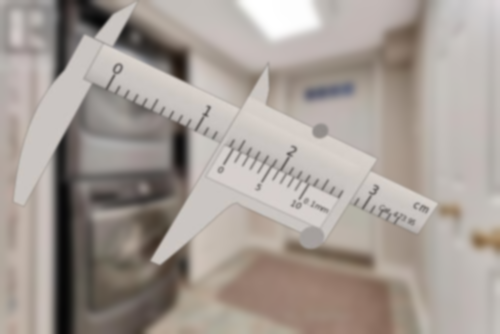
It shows value=14.4 unit=mm
